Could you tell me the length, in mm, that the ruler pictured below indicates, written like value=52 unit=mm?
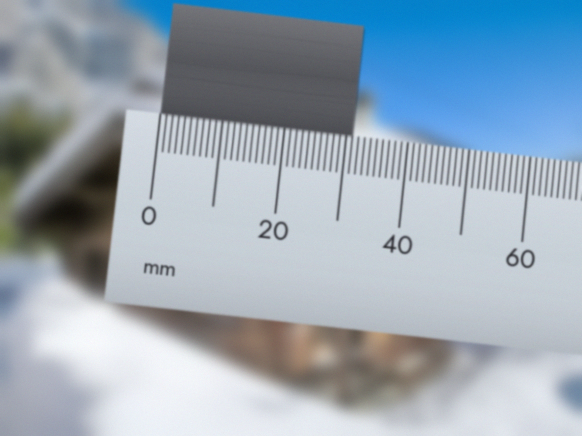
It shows value=31 unit=mm
